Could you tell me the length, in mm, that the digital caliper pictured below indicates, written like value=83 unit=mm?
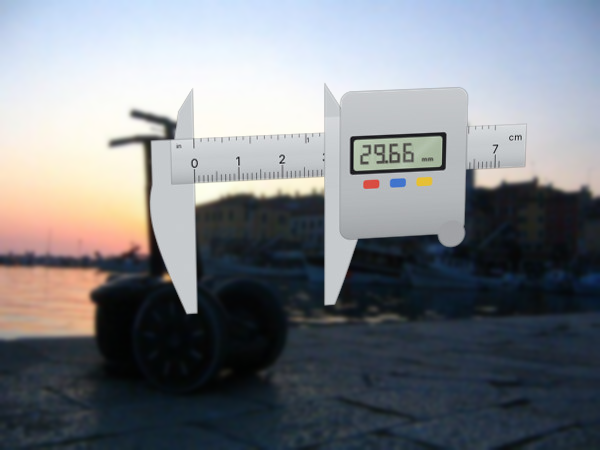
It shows value=29.66 unit=mm
